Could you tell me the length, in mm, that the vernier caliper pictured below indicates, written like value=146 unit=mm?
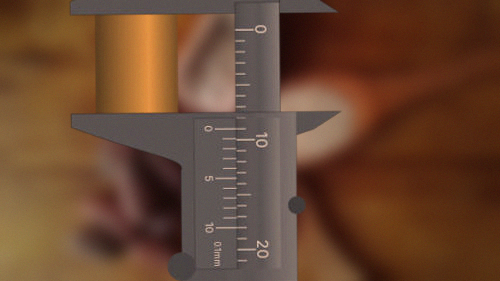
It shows value=9.0 unit=mm
